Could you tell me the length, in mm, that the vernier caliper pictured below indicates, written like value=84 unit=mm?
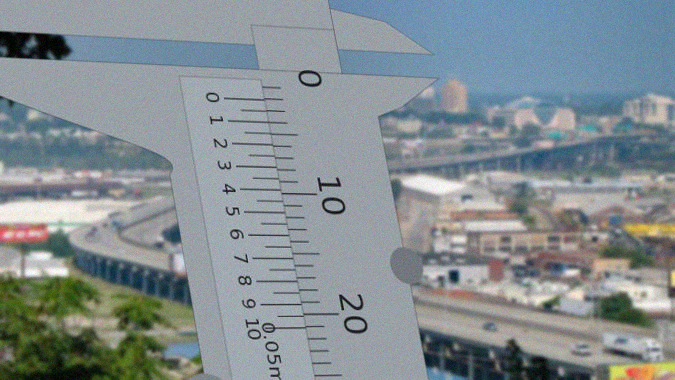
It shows value=2.1 unit=mm
